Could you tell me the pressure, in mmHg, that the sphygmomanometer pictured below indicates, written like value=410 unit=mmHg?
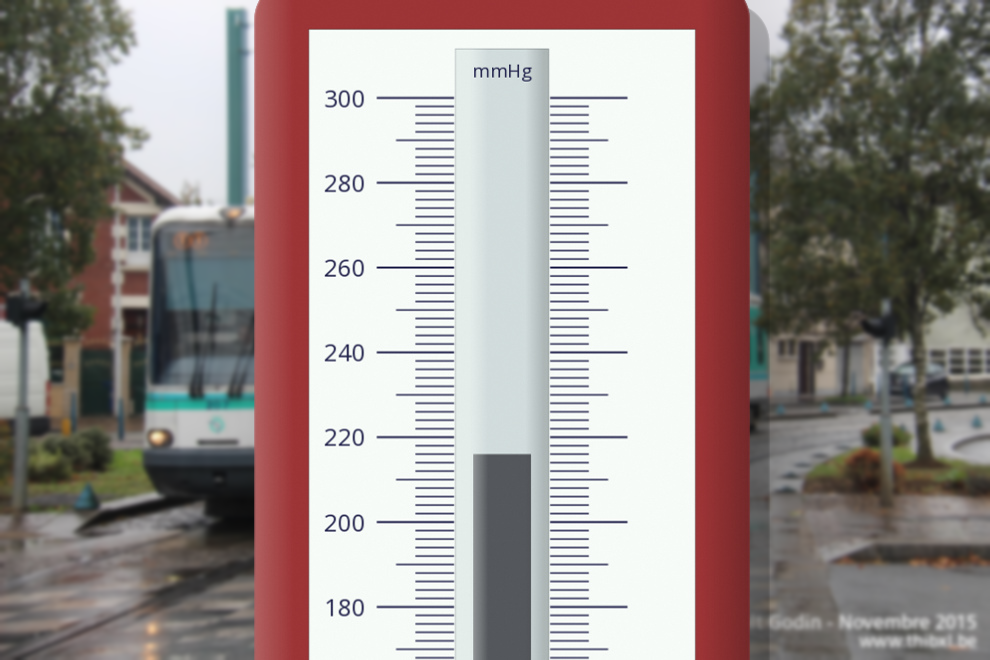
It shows value=216 unit=mmHg
